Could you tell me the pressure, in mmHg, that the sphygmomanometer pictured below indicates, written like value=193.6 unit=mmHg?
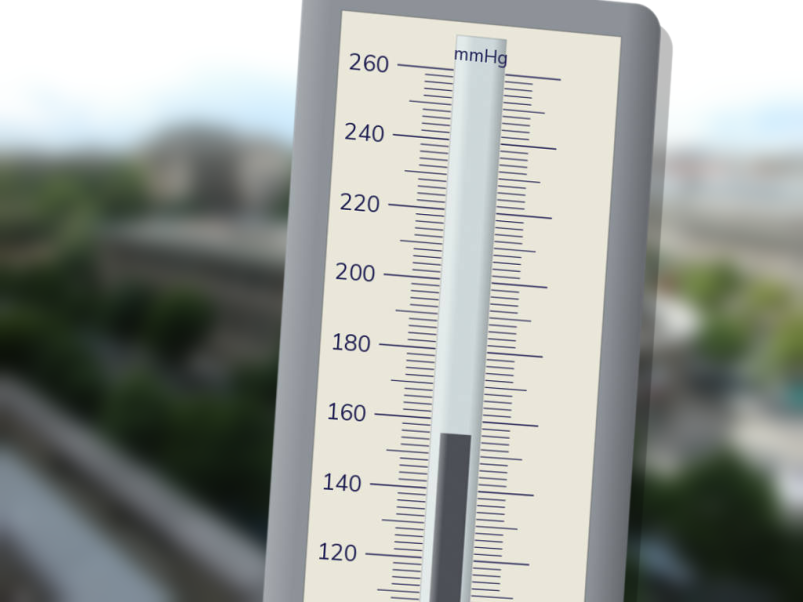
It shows value=156 unit=mmHg
